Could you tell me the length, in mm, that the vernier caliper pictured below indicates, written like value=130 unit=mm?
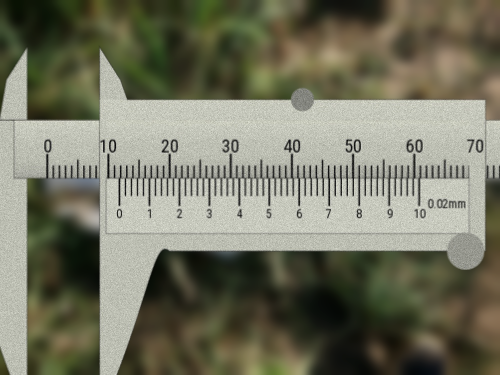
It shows value=11.8 unit=mm
